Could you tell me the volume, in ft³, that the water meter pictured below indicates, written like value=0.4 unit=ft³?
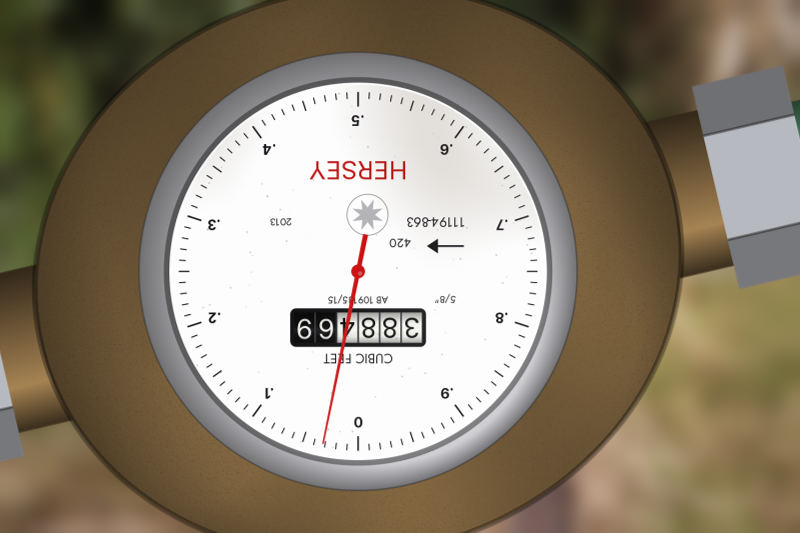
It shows value=388469.03 unit=ft³
